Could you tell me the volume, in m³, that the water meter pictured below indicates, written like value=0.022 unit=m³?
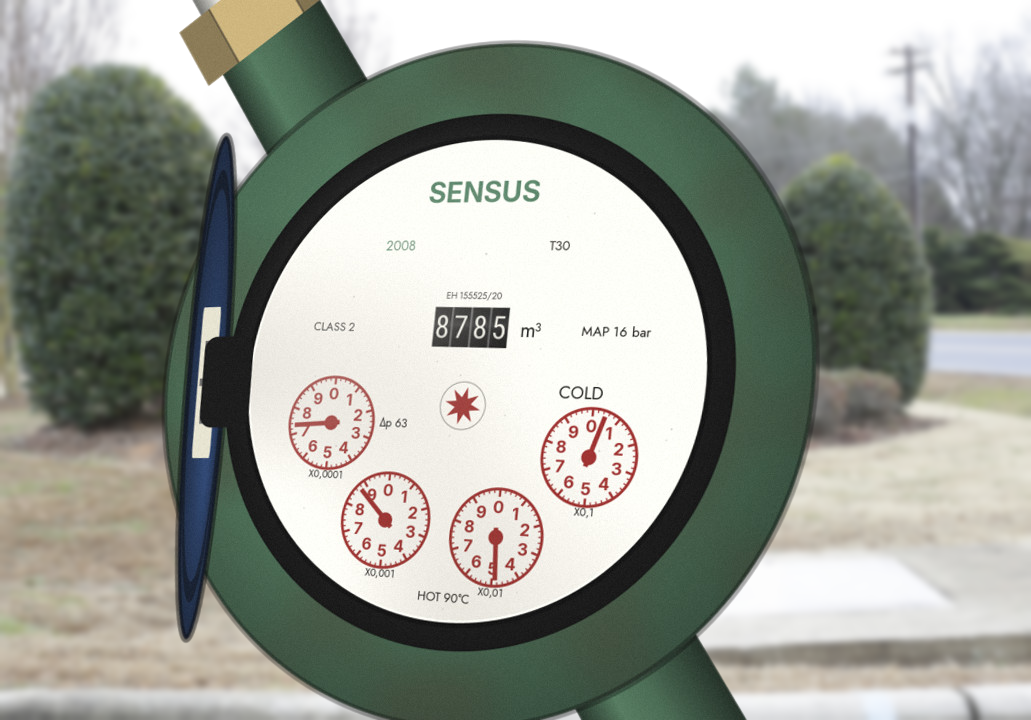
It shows value=8785.0487 unit=m³
